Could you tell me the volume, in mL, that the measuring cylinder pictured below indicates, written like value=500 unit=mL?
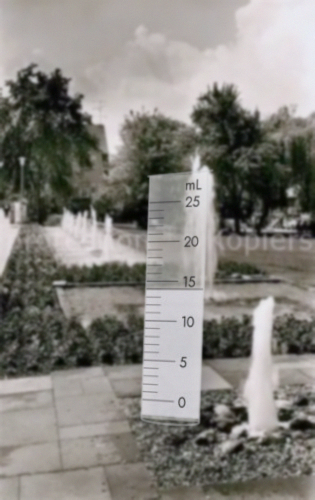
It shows value=14 unit=mL
